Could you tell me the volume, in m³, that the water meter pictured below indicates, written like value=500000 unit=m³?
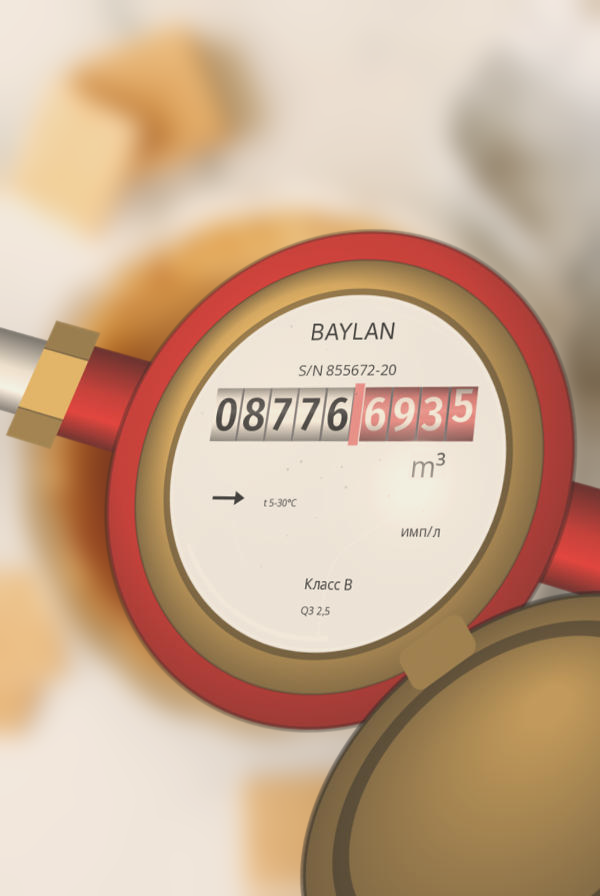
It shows value=8776.6935 unit=m³
